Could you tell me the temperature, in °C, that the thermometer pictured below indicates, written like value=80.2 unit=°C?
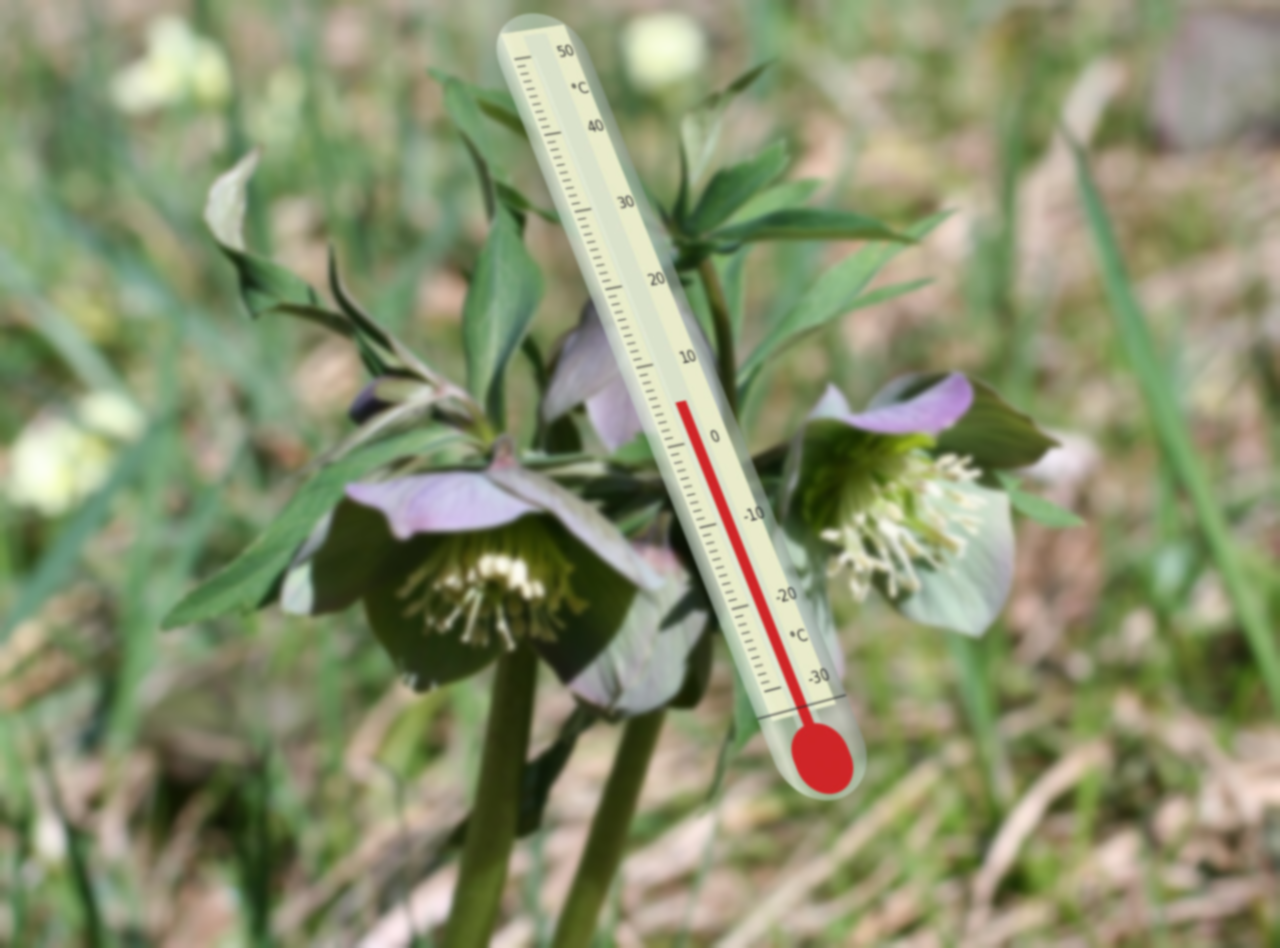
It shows value=5 unit=°C
